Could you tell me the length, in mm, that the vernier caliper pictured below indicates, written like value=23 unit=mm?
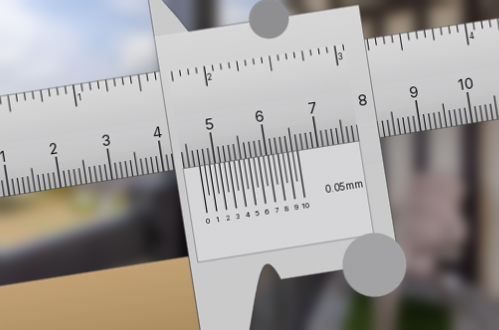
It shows value=47.0 unit=mm
